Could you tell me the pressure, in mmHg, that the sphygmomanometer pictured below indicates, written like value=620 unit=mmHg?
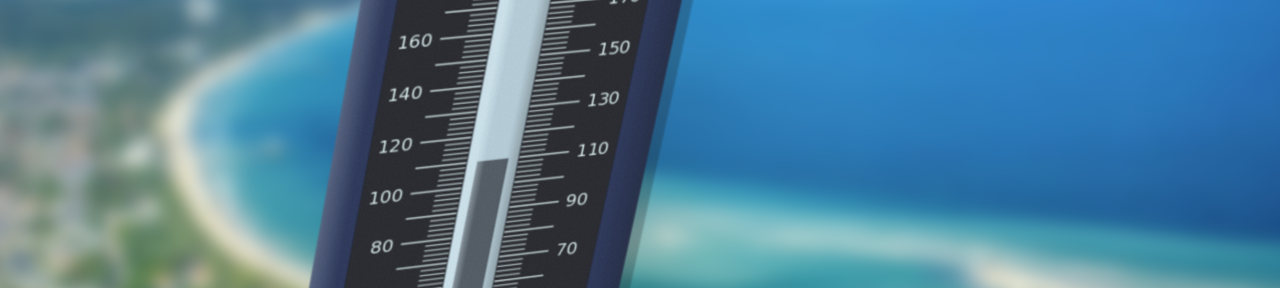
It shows value=110 unit=mmHg
